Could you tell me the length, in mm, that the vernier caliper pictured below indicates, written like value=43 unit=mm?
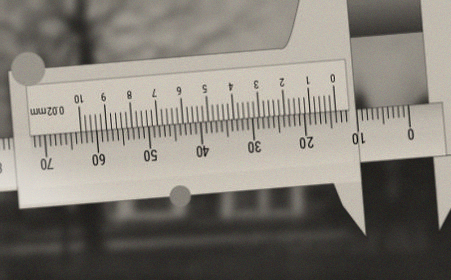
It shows value=14.0 unit=mm
